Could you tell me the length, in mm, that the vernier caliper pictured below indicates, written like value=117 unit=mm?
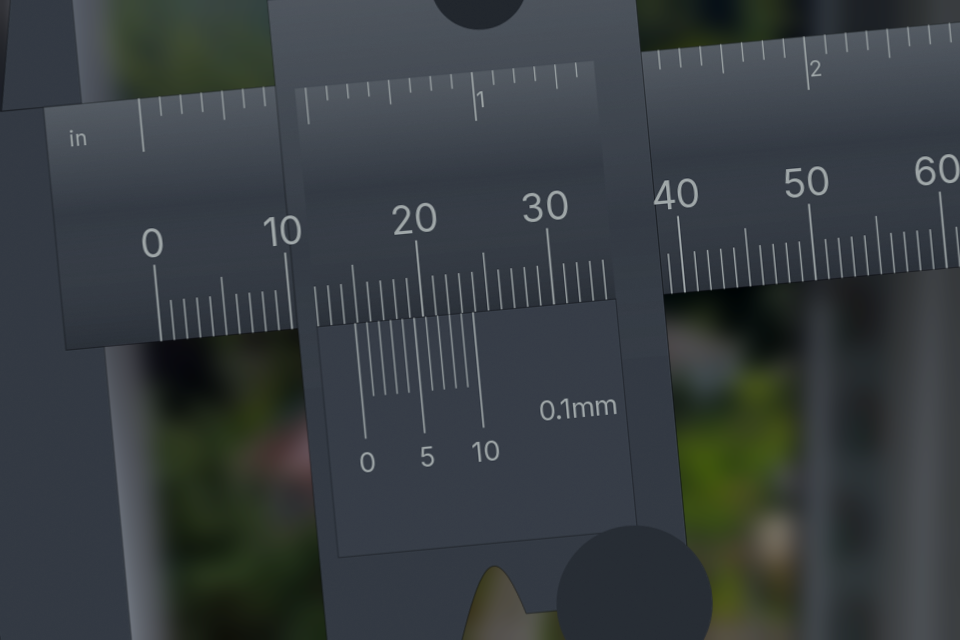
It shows value=14.8 unit=mm
